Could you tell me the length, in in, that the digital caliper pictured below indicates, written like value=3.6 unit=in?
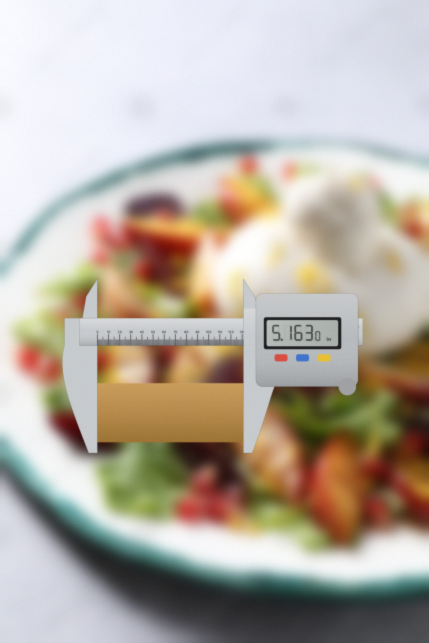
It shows value=5.1630 unit=in
